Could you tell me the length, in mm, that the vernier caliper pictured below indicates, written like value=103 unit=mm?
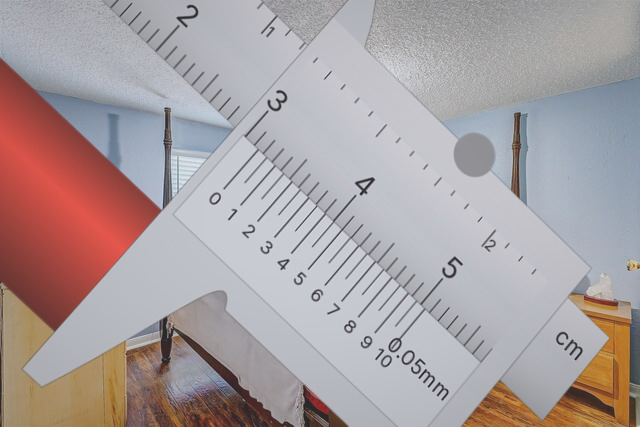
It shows value=31.5 unit=mm
